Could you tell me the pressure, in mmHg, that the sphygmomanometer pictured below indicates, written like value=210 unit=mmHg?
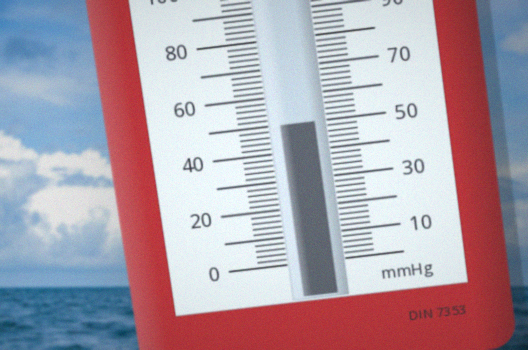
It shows value=50 unit=mmHg
